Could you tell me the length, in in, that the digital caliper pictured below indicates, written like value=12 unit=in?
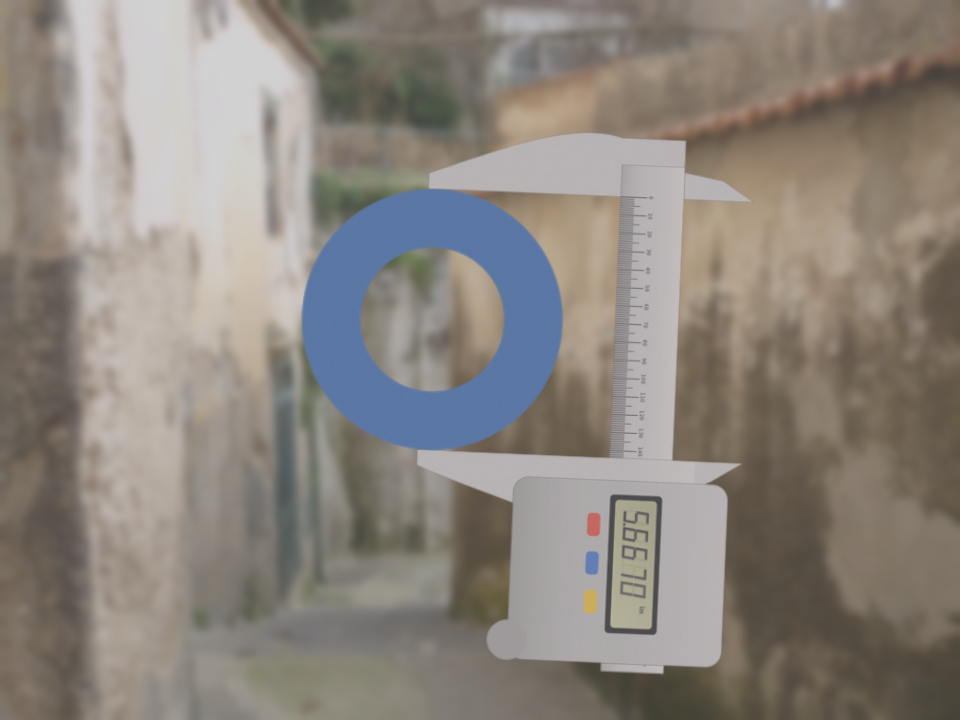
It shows value=5.6670 unit=in
